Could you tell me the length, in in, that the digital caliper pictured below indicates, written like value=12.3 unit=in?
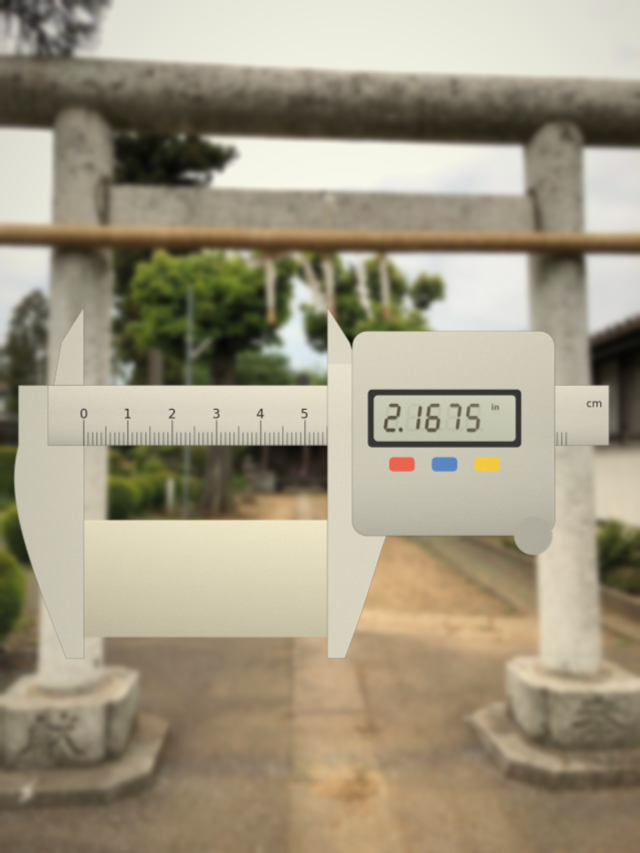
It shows value=2.1675 unit=in
